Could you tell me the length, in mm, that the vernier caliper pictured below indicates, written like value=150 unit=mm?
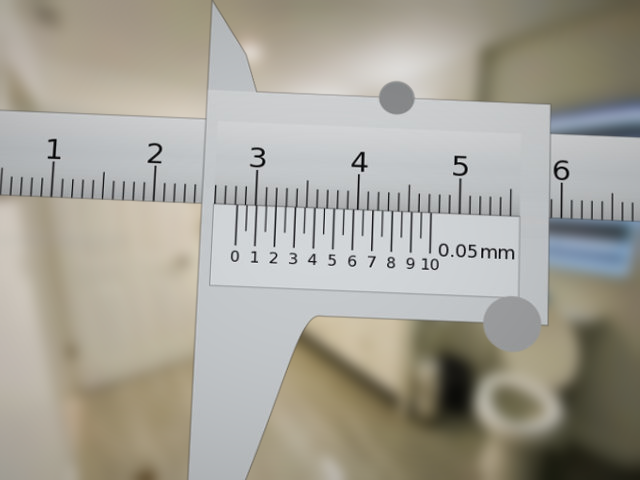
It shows value=28.2 unit=mm
